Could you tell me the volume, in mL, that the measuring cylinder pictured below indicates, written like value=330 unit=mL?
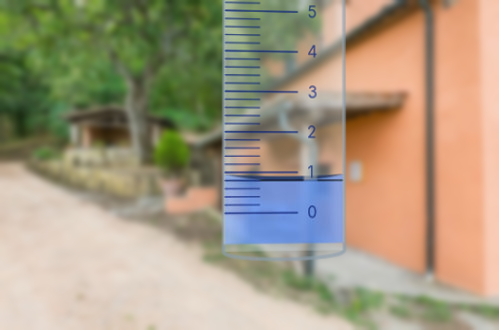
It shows value=0.8 unit=mL
